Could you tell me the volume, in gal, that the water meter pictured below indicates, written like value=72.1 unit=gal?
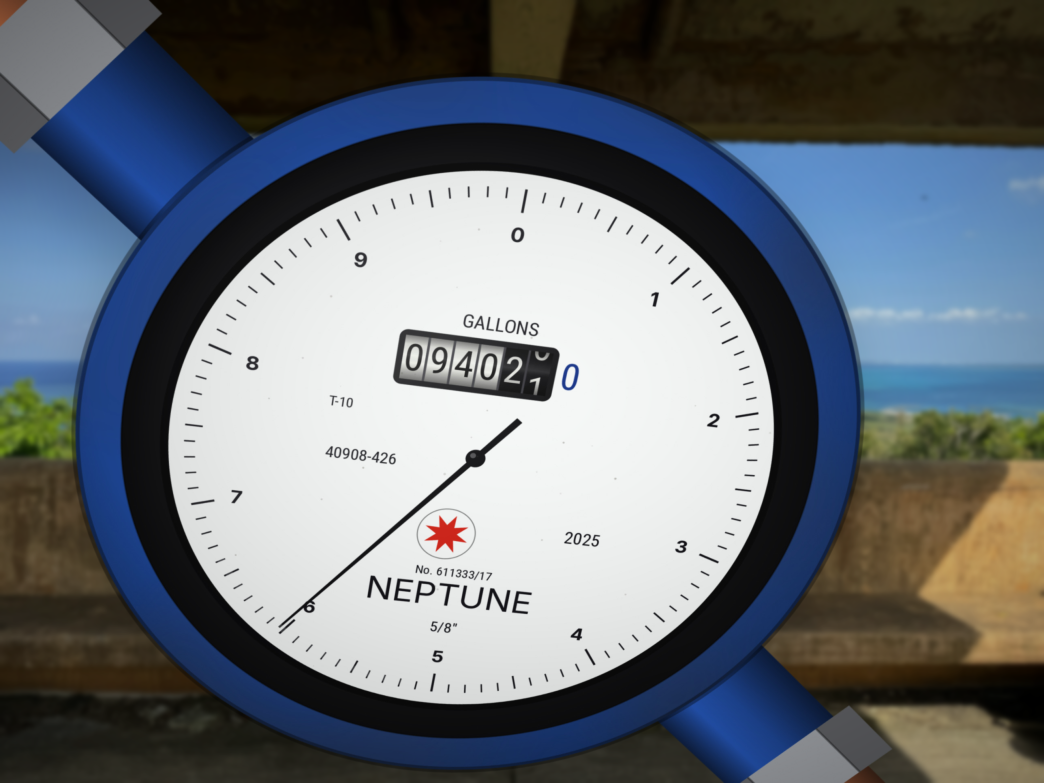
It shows value=940206.0 unit=gal
